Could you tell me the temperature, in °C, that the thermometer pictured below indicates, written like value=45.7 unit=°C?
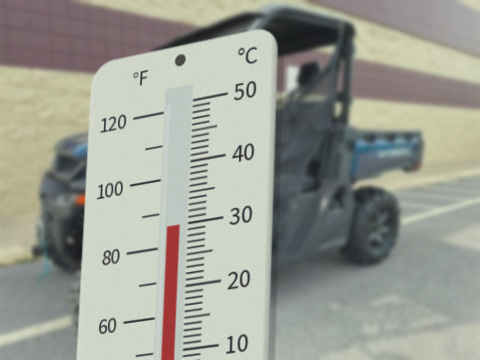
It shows value=30 unit=°C
